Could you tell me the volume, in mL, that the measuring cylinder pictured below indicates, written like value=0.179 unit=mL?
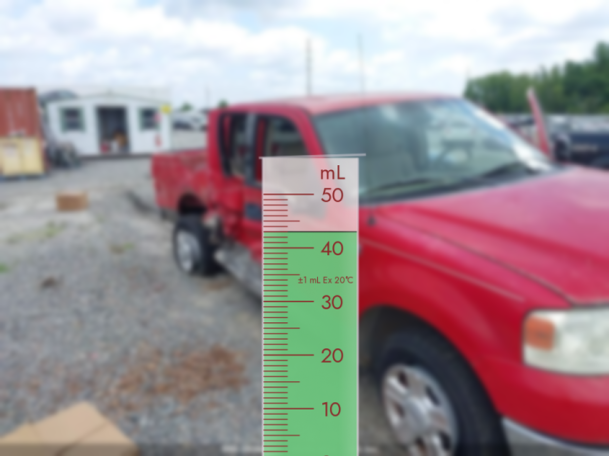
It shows value=43 unit=mL
